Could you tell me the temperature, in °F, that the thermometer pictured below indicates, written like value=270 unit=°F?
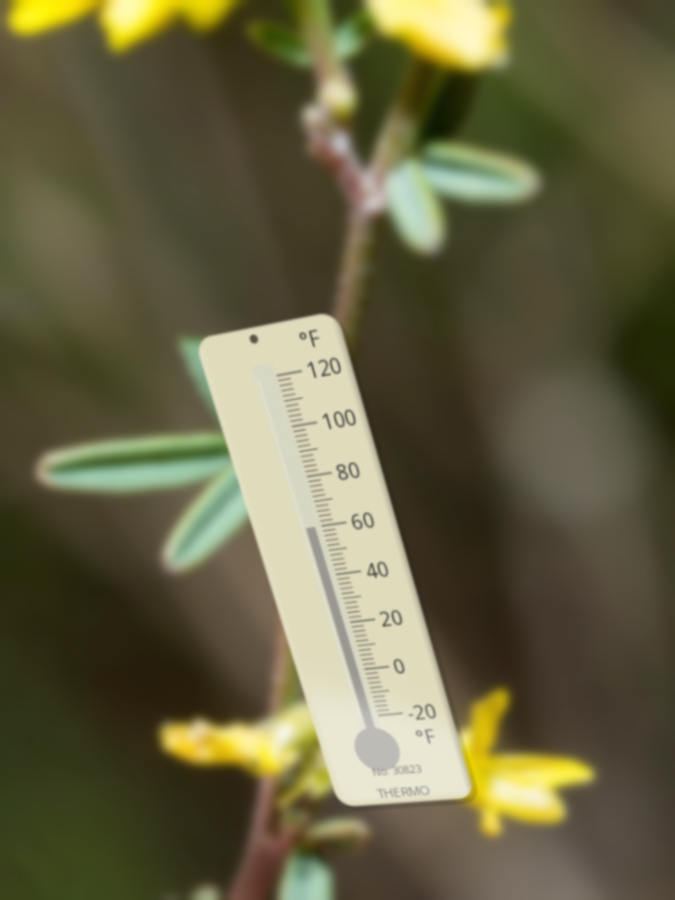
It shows value=60 unit=°F
